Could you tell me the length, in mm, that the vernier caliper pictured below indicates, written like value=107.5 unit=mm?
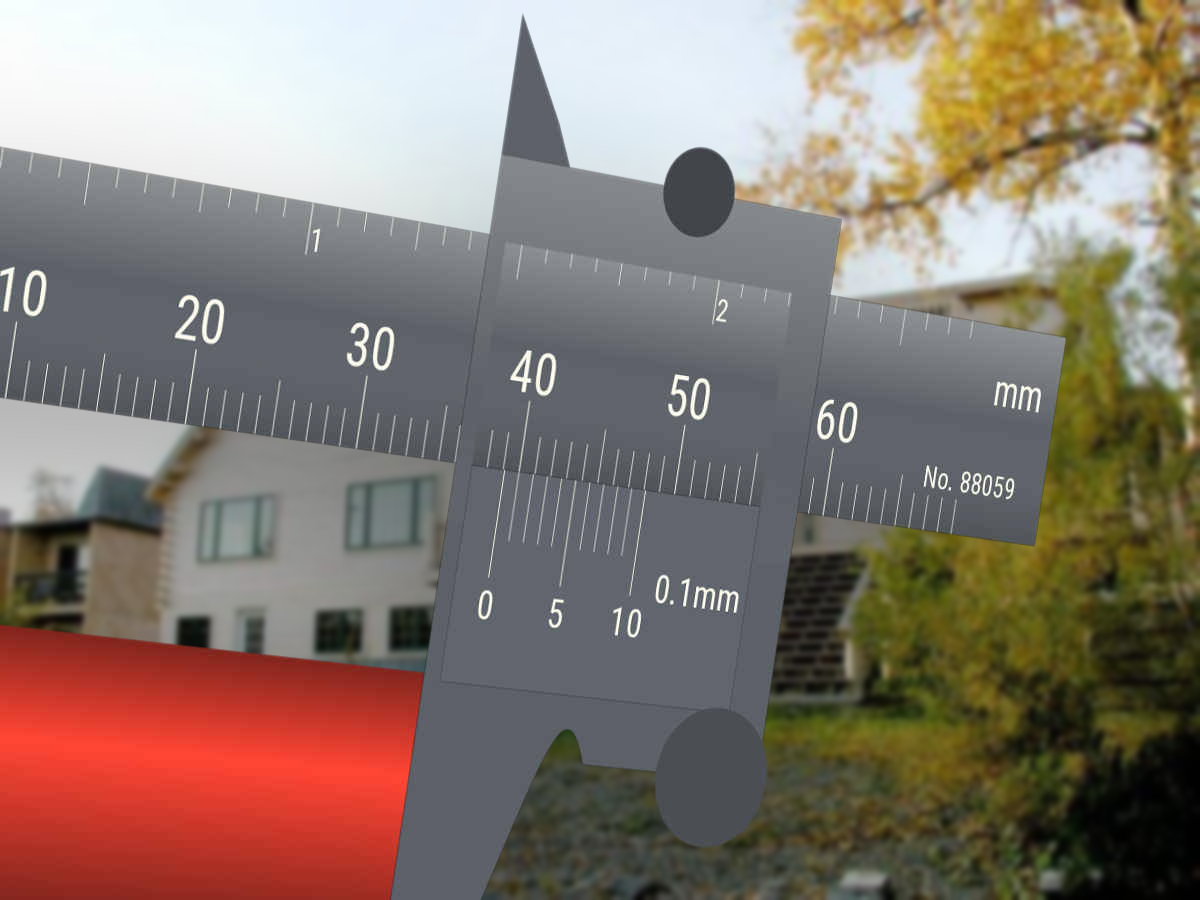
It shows value=39.1 unit=mm
